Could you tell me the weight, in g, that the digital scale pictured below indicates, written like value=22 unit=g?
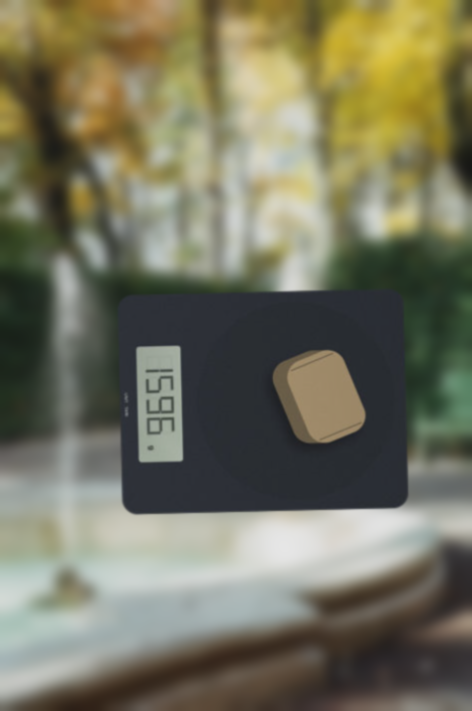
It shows value=1596 unit=g
